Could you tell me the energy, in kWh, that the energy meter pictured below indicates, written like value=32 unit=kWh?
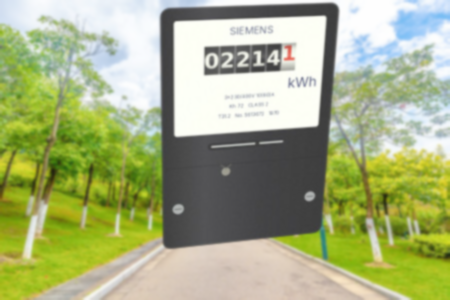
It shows value=2214.1 unit=kWh
